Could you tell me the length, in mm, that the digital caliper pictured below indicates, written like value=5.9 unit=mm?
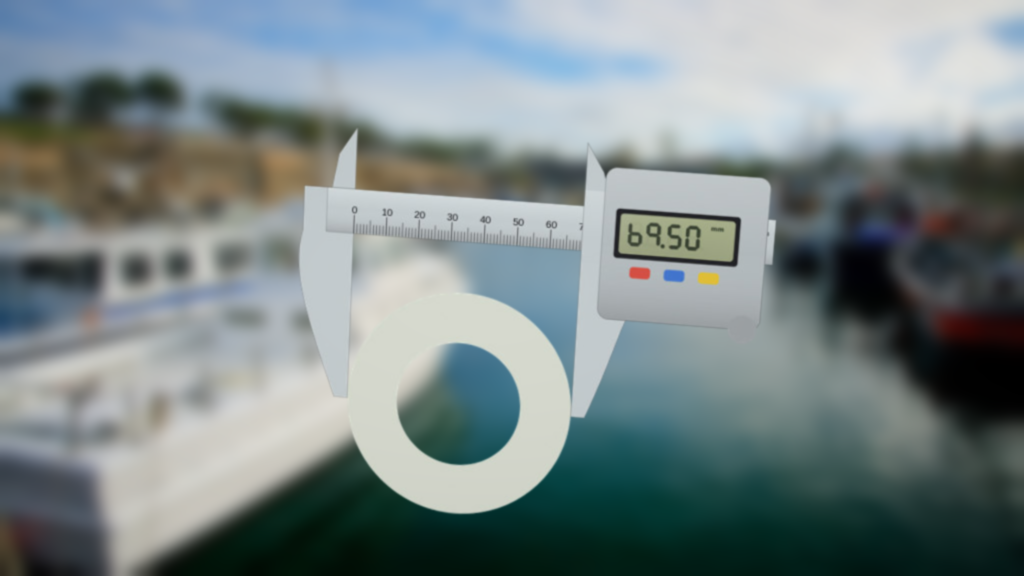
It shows value=69.50 unit=mm
